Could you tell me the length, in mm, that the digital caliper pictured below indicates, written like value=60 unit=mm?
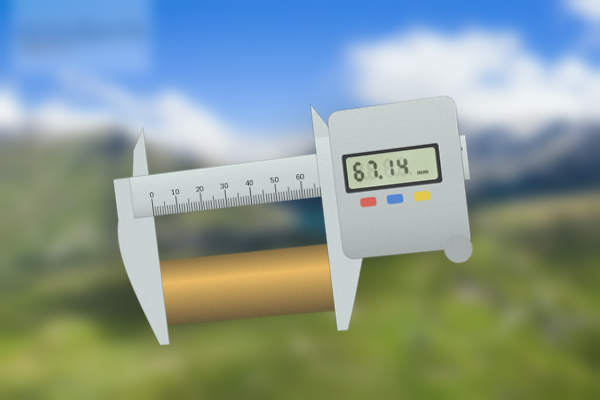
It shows value=67.14 unit=mm
